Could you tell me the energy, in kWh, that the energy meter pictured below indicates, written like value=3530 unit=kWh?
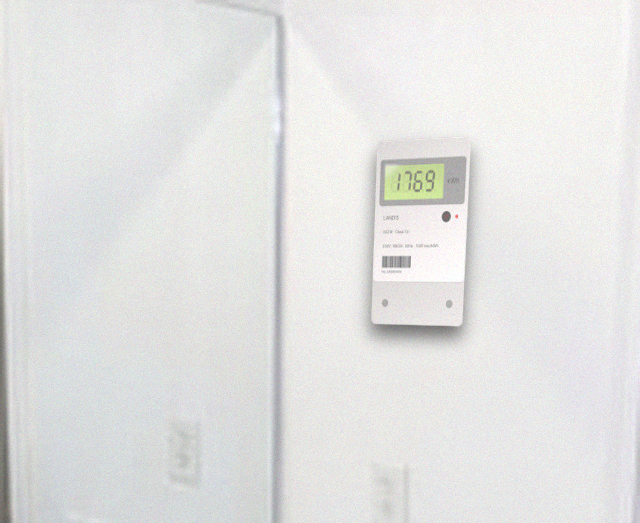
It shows value=1769 unit=kWh
